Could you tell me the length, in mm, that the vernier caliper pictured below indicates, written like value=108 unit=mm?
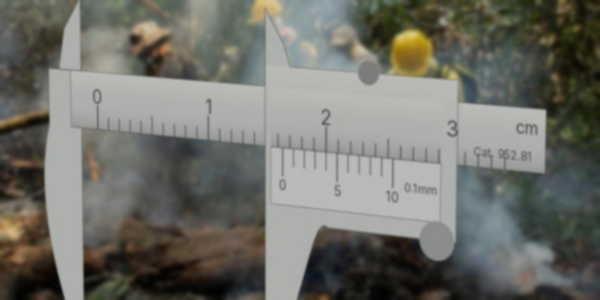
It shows value=16.4 unit=mm
